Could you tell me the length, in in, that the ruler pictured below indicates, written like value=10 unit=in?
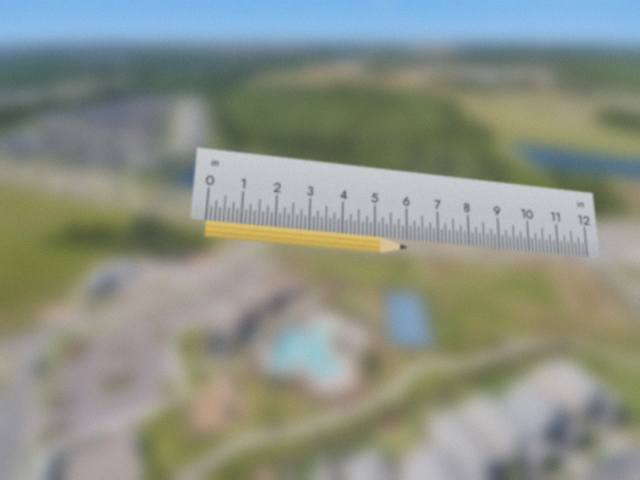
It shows value=6 unit=in
